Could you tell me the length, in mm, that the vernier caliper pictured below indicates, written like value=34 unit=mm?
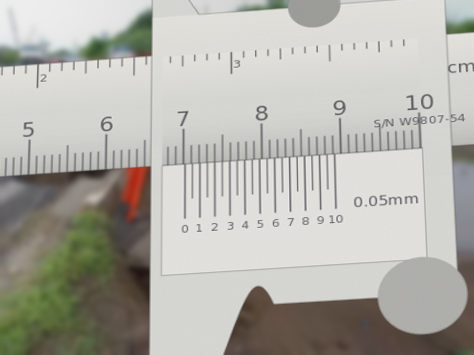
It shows value=70.2 unit=mm
